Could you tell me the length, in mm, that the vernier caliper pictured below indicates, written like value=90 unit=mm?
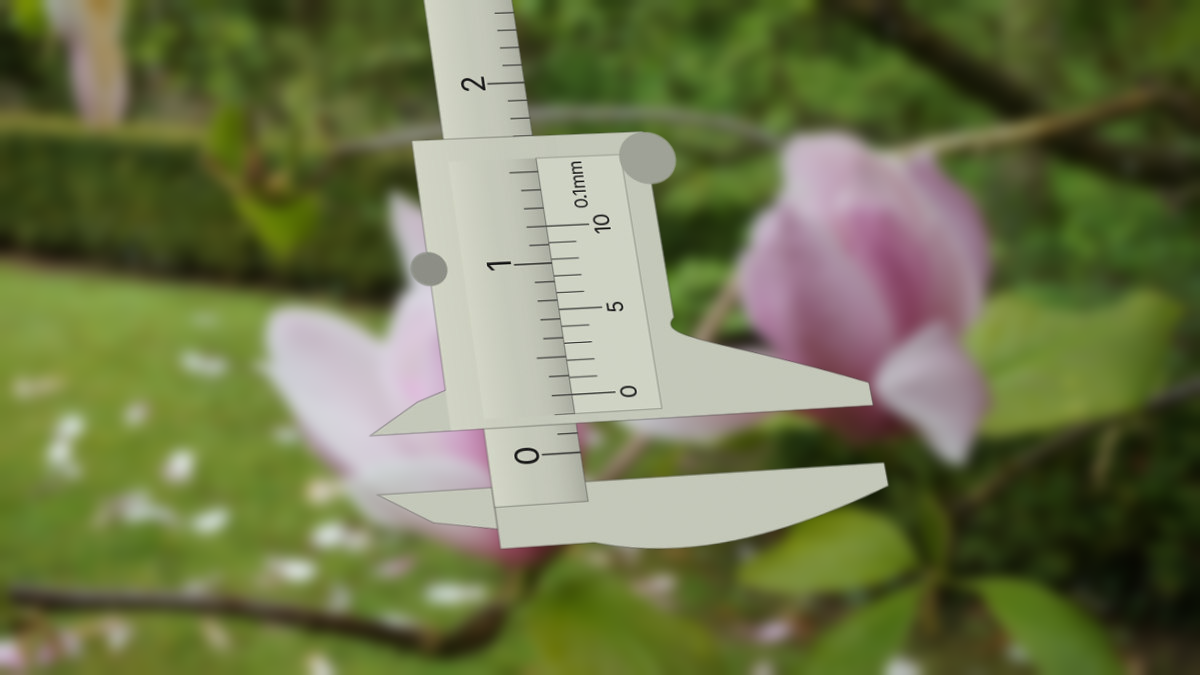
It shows value=3.0 unit=mm
